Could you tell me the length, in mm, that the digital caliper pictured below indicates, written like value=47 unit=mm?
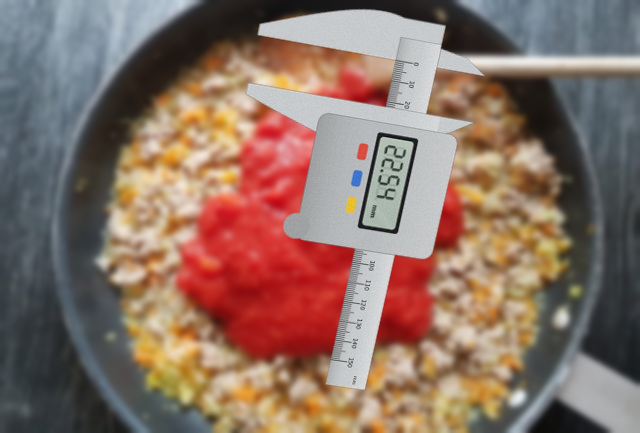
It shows value=22.54 unit=mm
